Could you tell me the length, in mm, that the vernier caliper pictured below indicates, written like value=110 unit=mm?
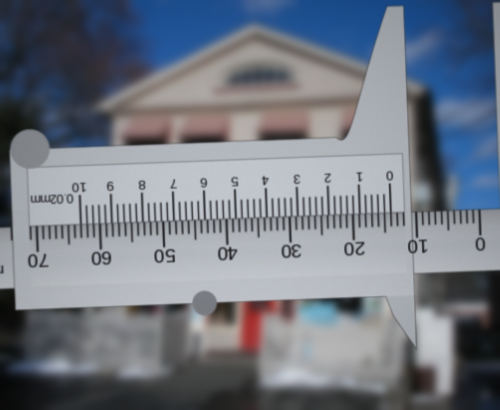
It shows value=14.0 unit=mm
